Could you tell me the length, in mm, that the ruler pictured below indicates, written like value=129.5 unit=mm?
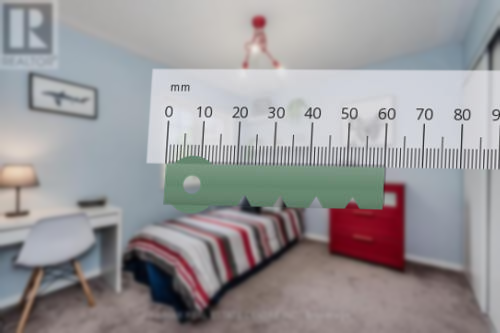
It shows value=60 unit=mm
